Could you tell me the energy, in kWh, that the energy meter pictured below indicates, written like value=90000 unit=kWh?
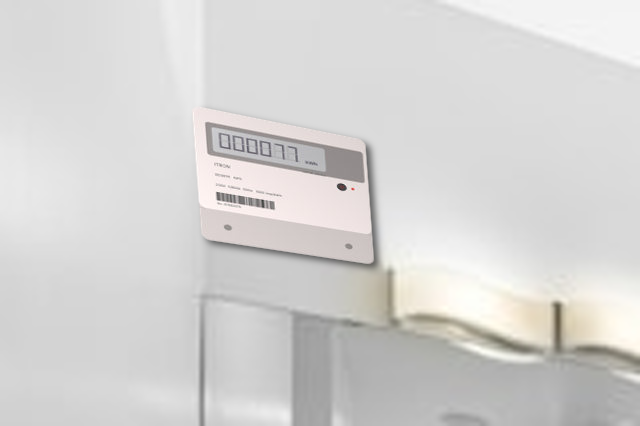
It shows value=77 unit=kWh
